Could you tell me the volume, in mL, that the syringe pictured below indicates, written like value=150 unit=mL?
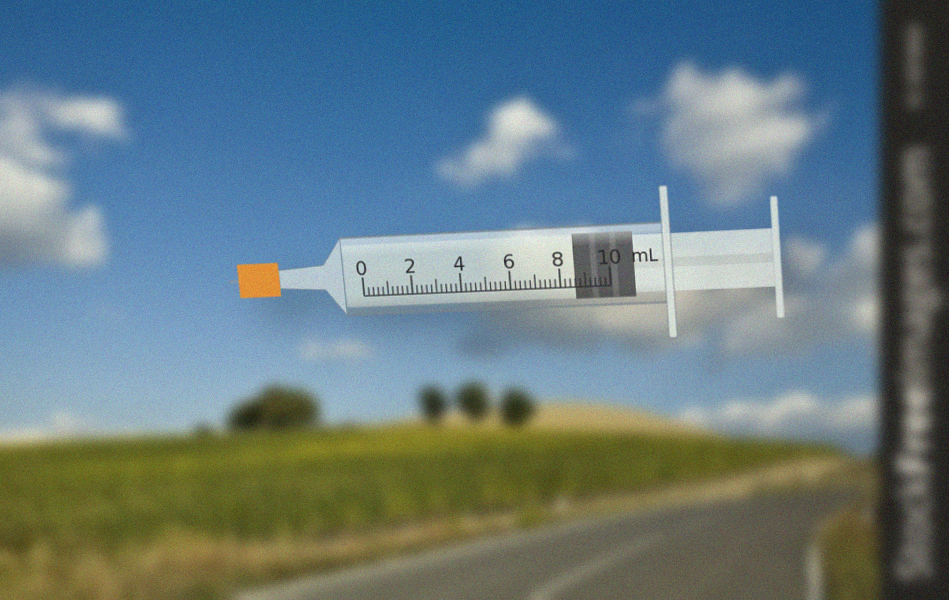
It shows value=8.6 unit=mL
